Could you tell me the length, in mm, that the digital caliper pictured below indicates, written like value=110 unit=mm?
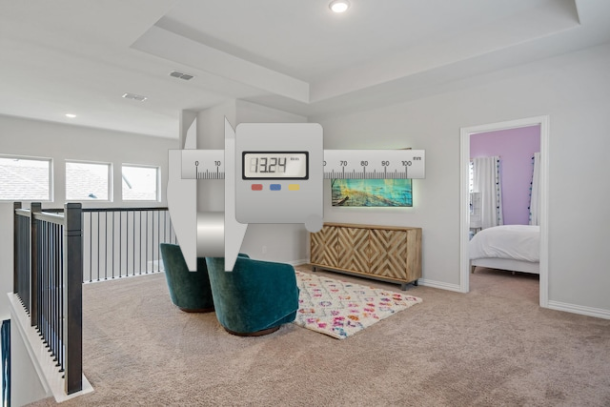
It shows value=13.24 unit=mm
